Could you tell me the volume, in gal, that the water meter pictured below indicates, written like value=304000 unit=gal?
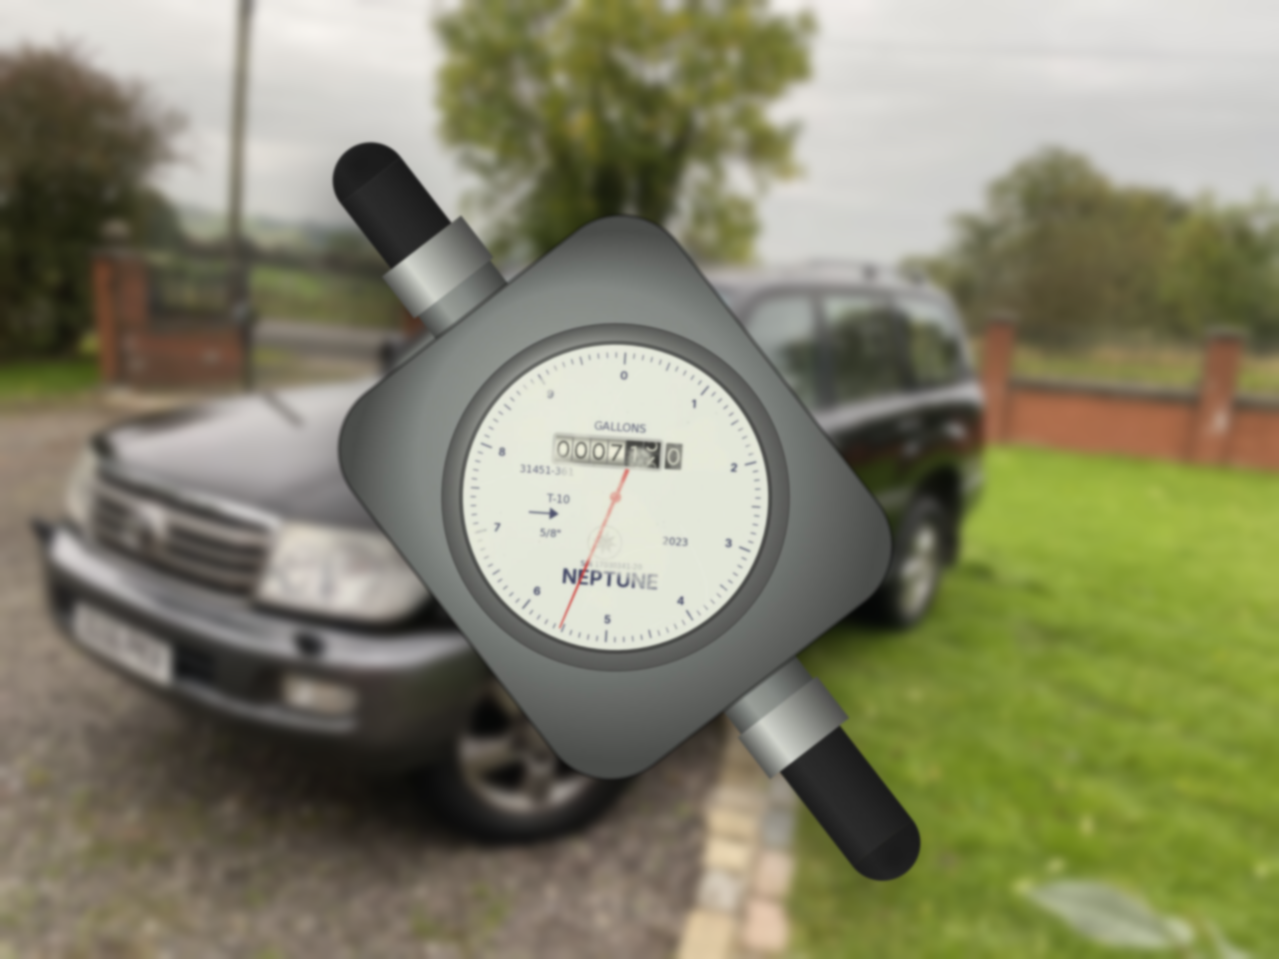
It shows value=7155.5 unit=gal
